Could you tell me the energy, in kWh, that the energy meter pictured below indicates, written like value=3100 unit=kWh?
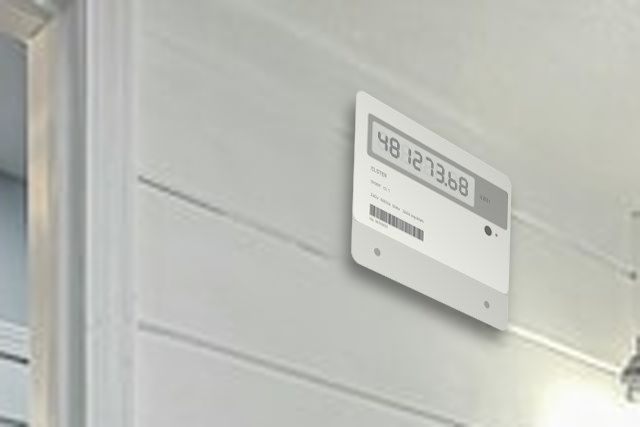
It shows value=481273.68 unit=kWh
